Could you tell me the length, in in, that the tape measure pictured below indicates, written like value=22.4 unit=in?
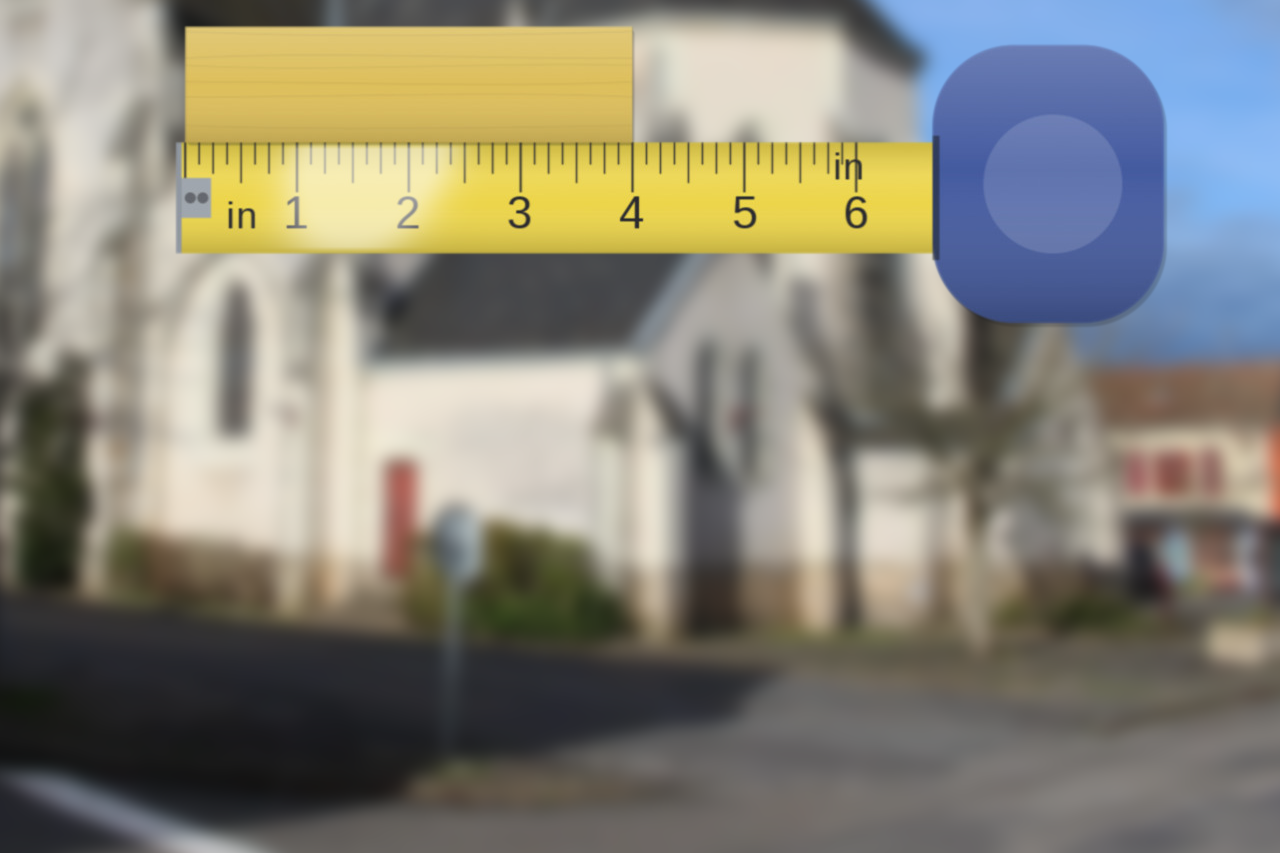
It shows value=4 unit=in
